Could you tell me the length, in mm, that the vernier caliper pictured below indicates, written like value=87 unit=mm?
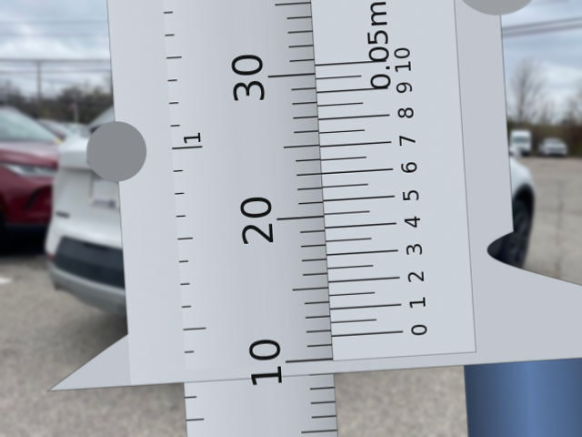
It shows value=11.6 unit=mm
